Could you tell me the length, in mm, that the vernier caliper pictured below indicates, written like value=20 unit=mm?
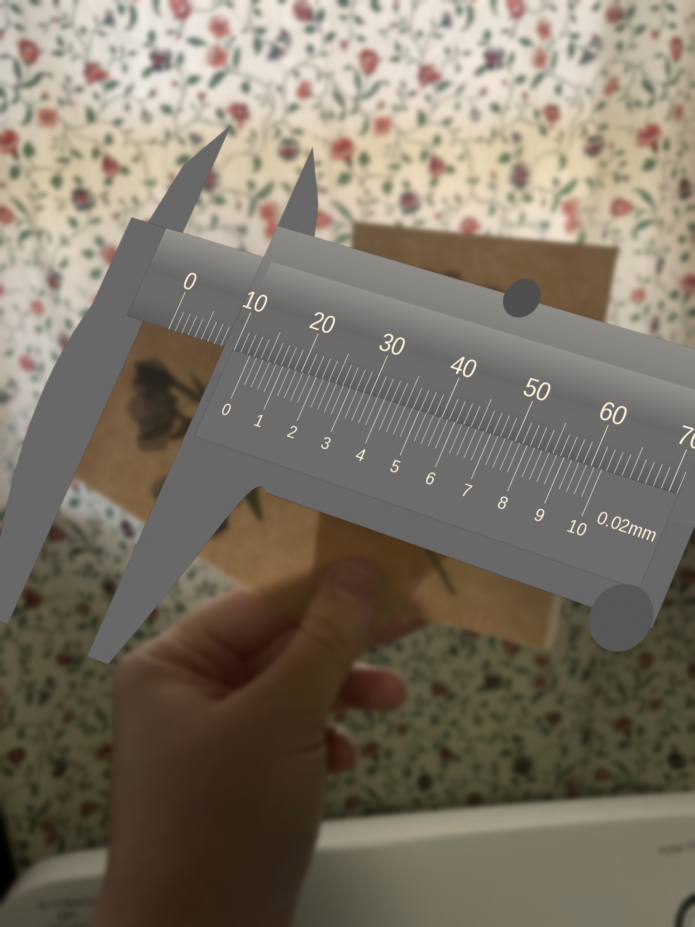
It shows value=12.4 unit=mm
